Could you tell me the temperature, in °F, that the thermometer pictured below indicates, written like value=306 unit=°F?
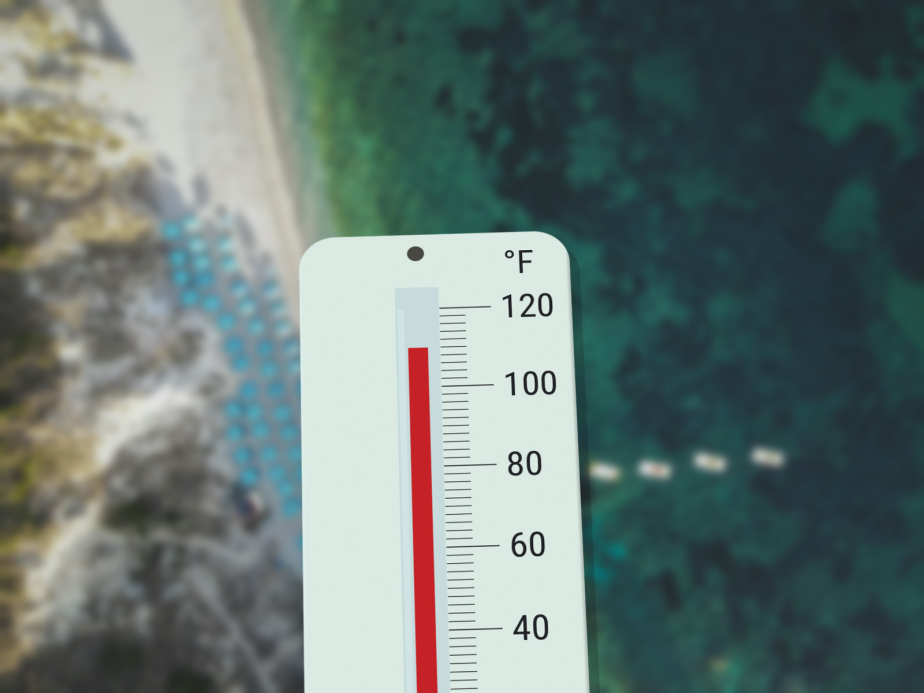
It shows value=110 unit=°F
